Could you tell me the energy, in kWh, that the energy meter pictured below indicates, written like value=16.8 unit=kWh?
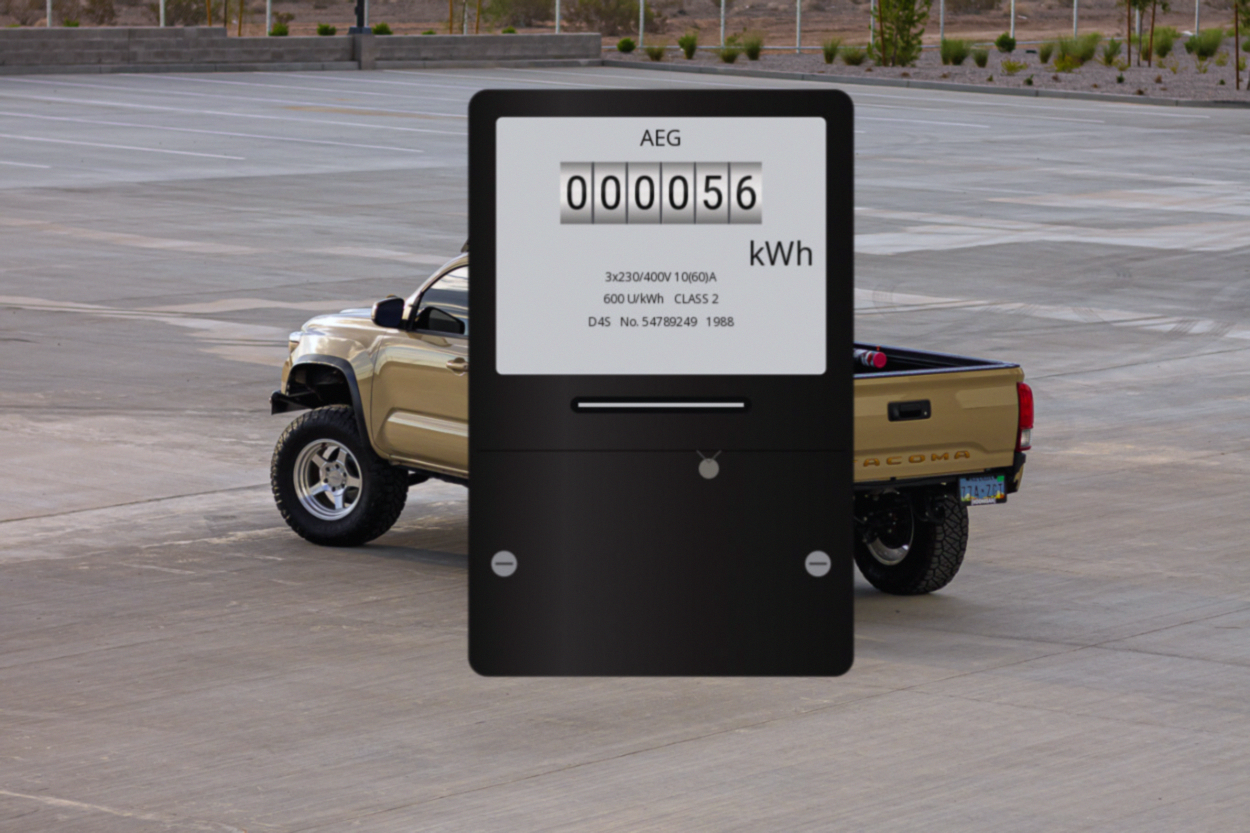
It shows value=56 unit=kWh
